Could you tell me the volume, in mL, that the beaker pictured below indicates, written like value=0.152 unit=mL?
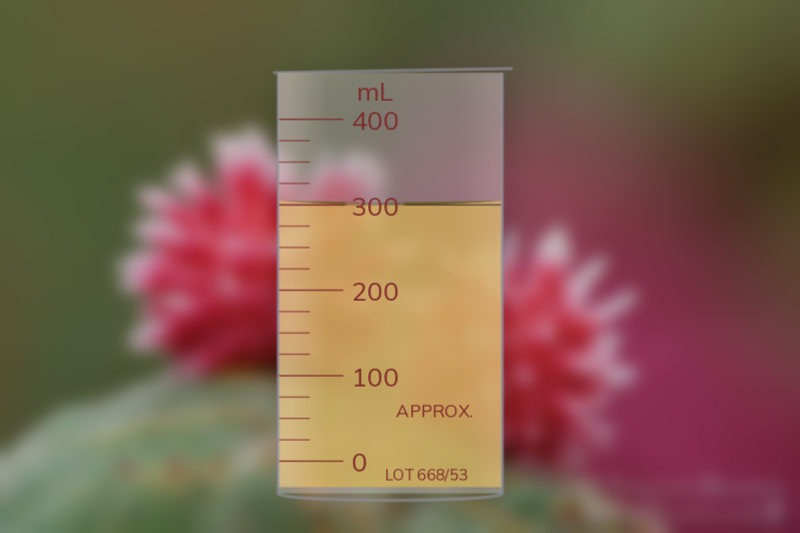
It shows value=300 unit=mL
